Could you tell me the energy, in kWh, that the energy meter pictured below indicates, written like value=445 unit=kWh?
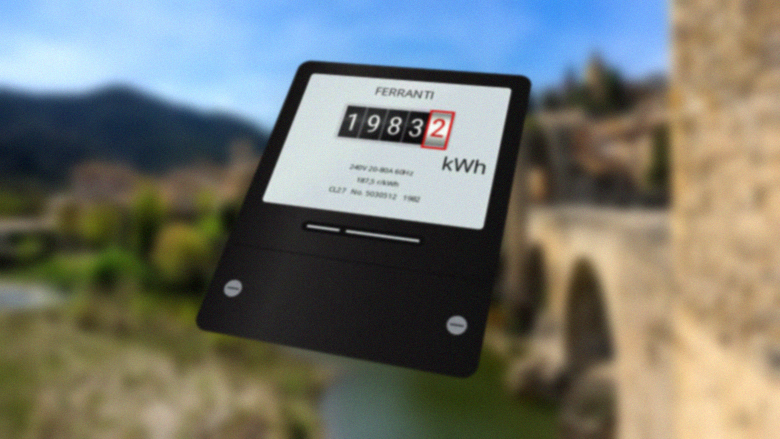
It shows value=1983.2 unit=kWh
